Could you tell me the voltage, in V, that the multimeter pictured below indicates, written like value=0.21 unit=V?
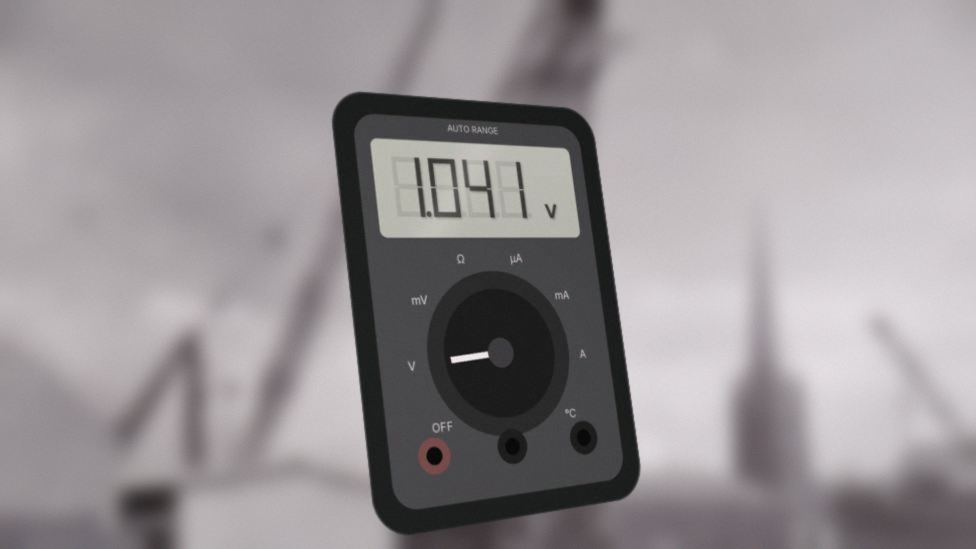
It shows value=1.041 unit=V
